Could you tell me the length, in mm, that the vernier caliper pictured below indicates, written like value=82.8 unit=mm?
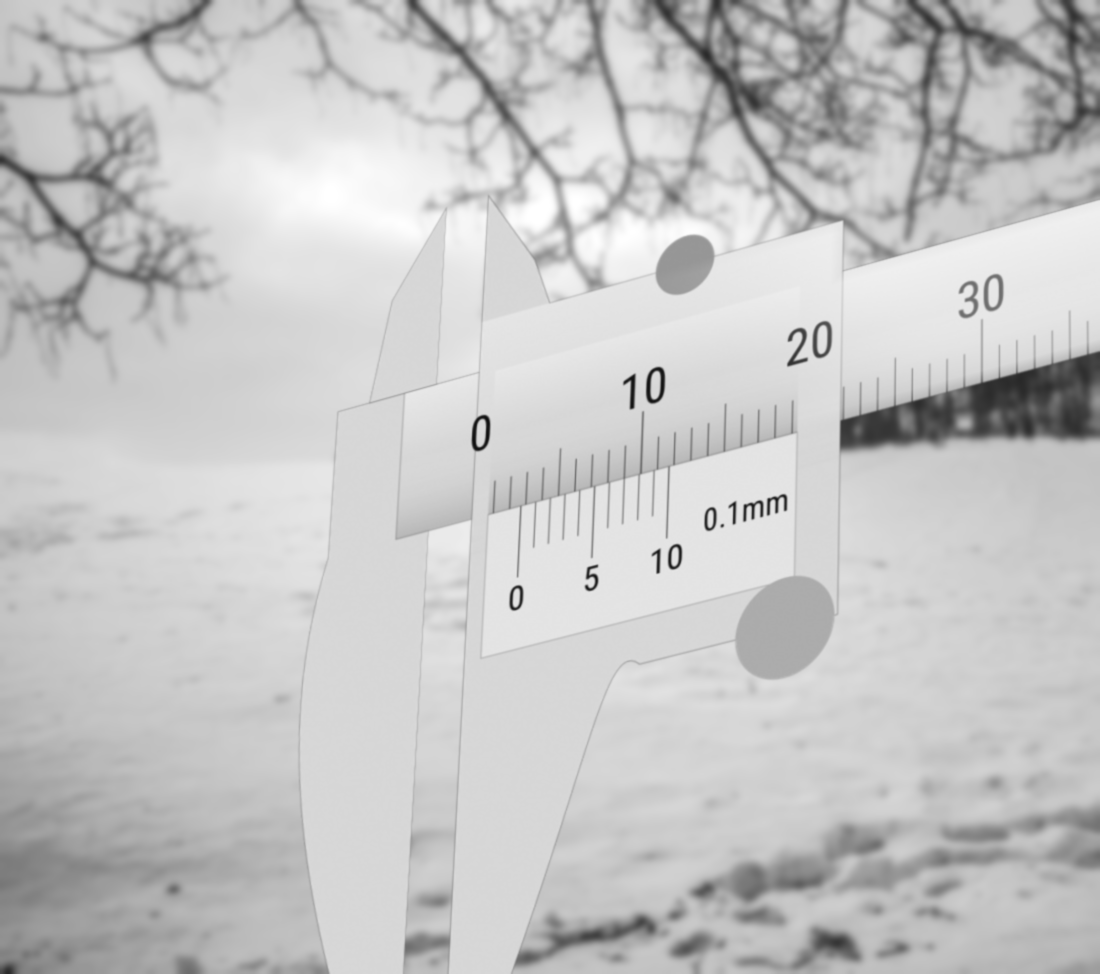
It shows value=2.7 unit=mm
